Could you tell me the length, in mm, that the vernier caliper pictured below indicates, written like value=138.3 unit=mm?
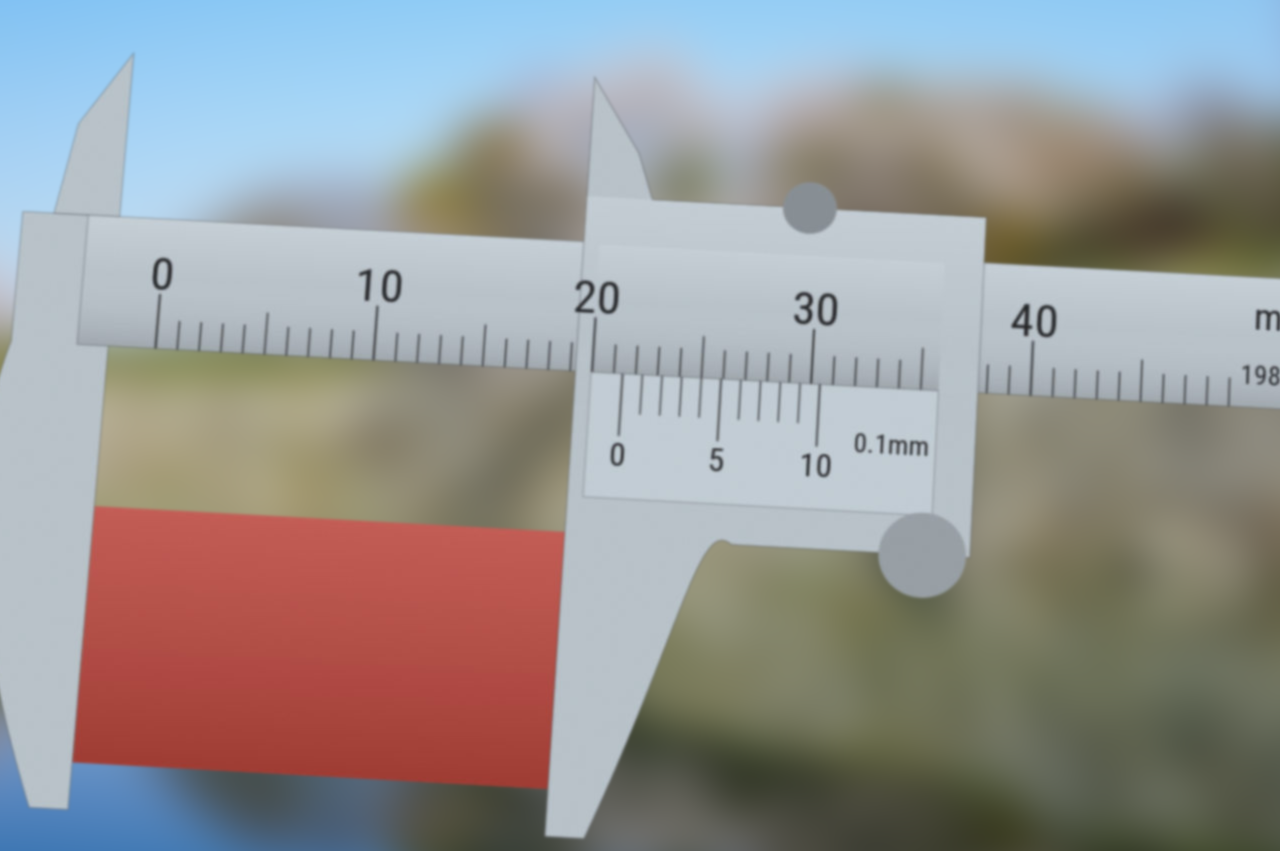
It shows value=21.4 unit=mm
